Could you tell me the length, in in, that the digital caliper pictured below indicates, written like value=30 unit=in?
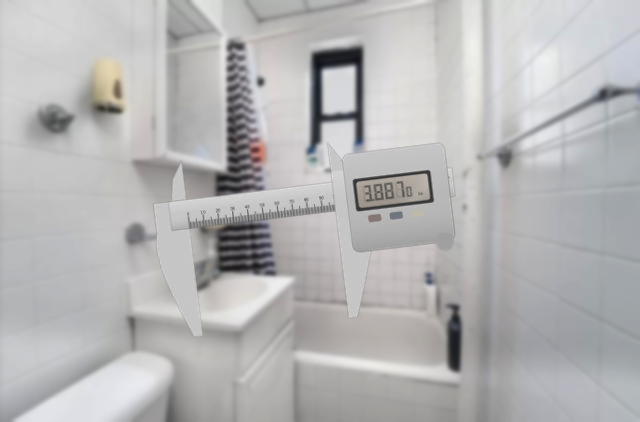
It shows value=3.8870 unit=in
